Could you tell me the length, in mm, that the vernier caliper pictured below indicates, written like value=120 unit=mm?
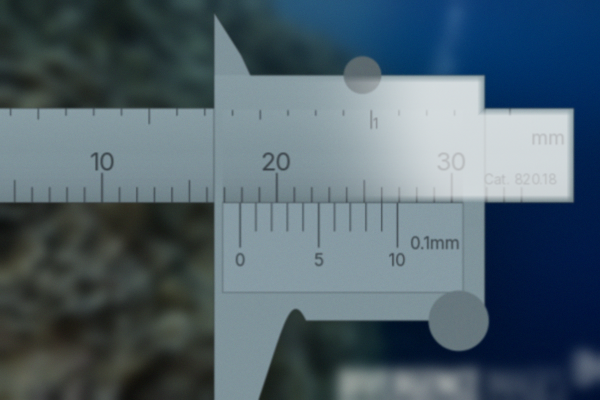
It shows value=17.9 unit=mm
